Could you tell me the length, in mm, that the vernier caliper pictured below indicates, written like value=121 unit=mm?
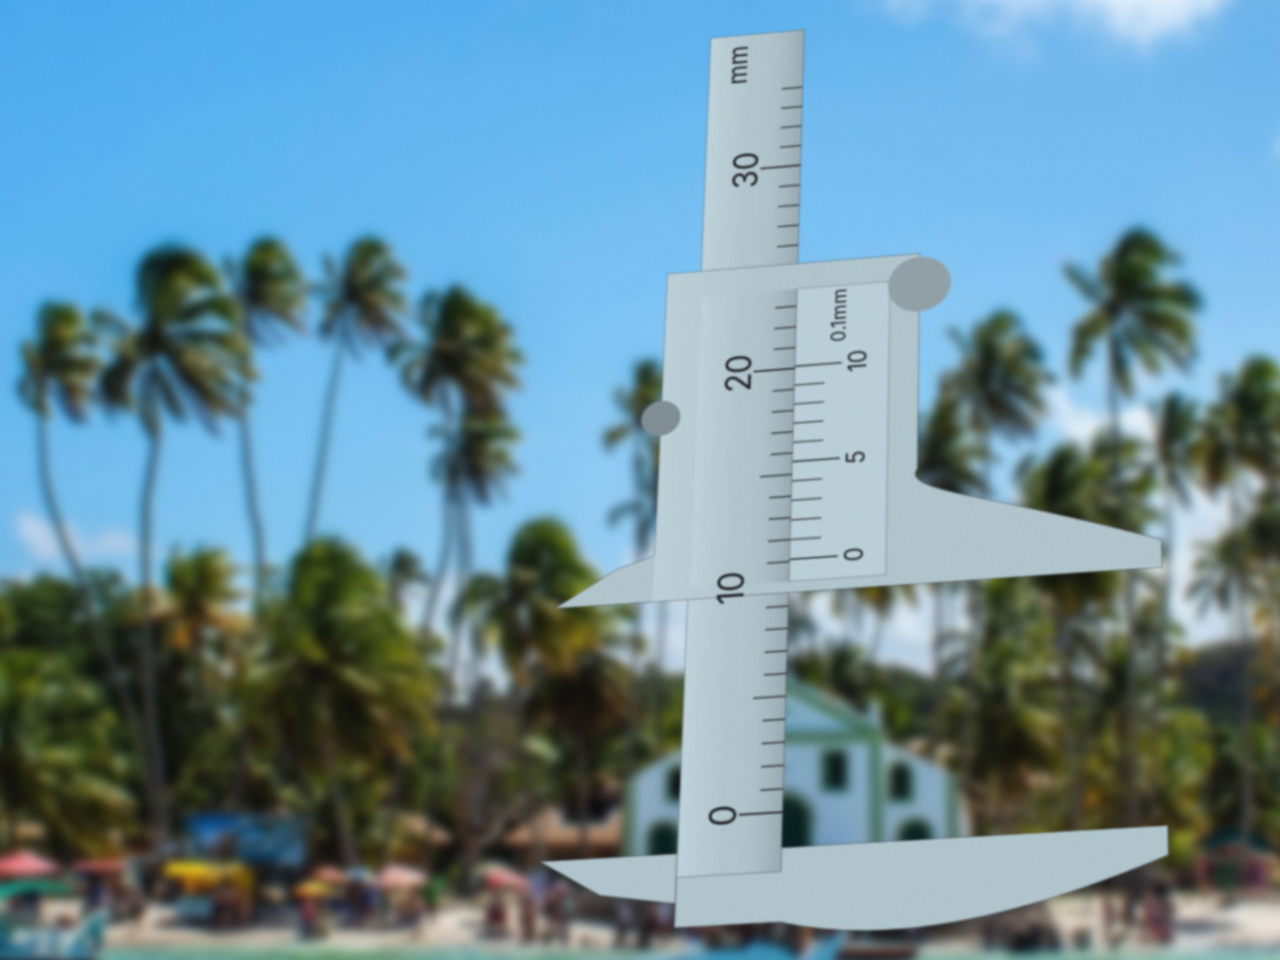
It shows value=11.1 unit=mm
